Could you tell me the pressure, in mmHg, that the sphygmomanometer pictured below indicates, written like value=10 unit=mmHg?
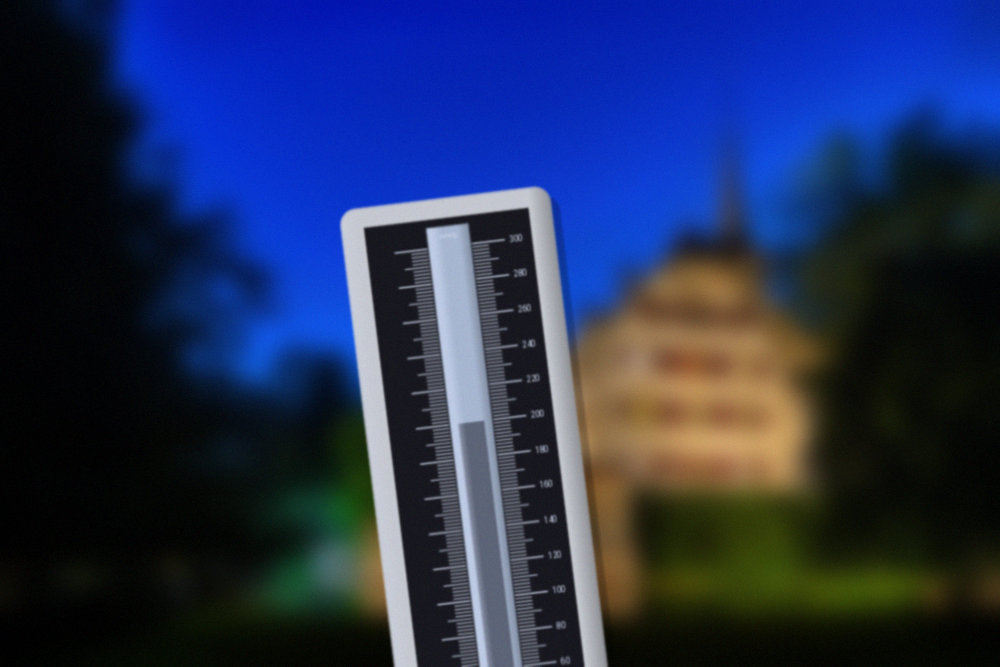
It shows value=200 unit=mmHg
